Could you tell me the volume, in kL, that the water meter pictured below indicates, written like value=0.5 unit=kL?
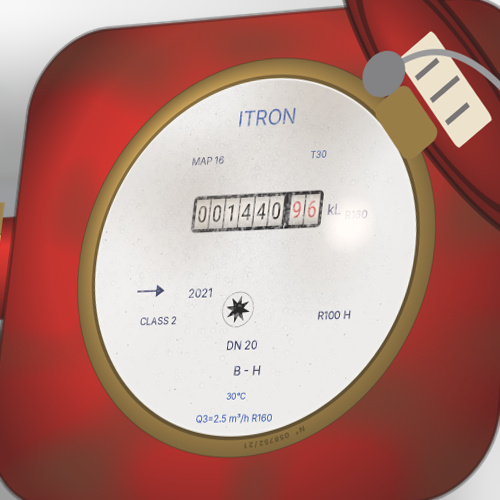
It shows value=1440.96 unit=kL
